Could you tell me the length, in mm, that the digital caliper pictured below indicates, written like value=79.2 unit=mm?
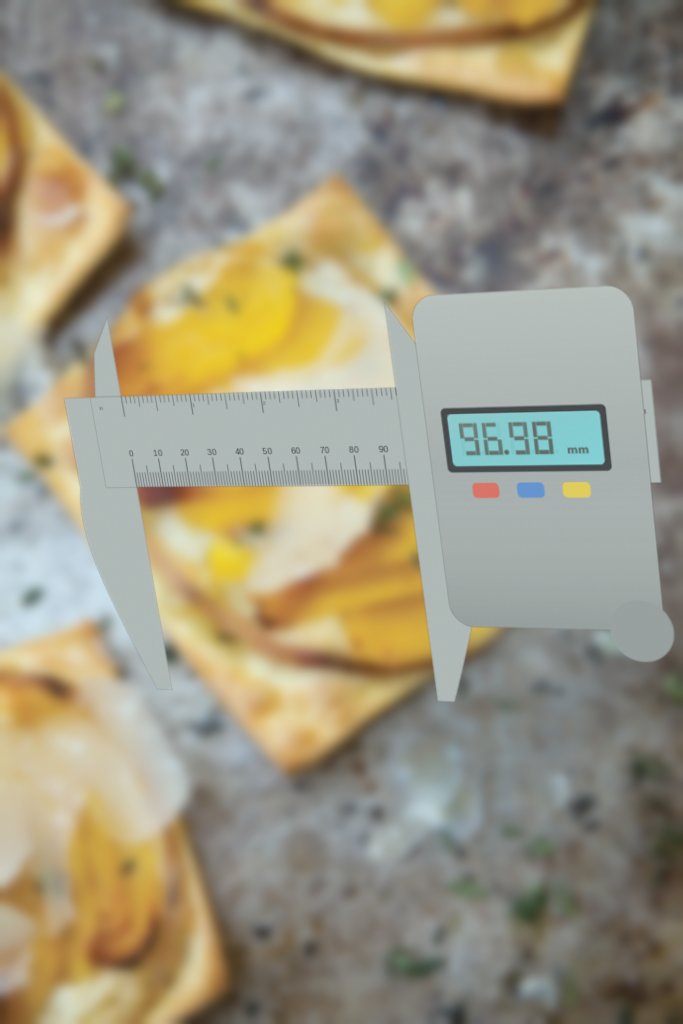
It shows value=96.98 unit=mm
